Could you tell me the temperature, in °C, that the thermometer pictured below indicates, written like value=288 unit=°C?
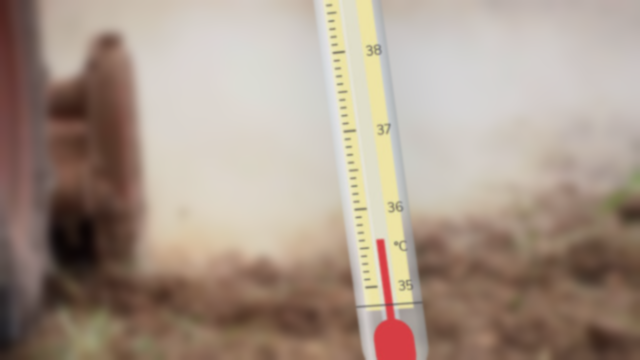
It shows value=35.6 unit=°C
